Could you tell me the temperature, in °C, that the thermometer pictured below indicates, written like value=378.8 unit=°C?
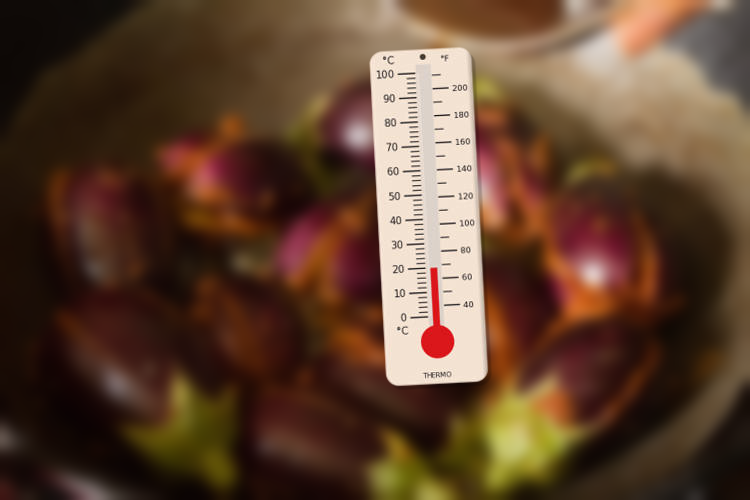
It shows value=20 unit=°C
